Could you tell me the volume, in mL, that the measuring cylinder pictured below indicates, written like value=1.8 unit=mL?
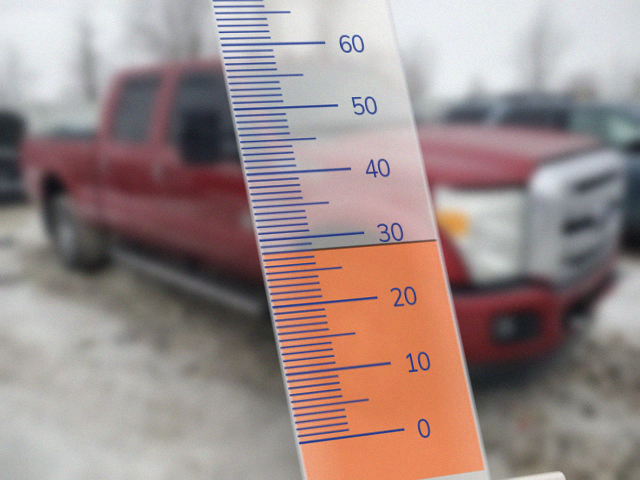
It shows value=28 unit=mL
